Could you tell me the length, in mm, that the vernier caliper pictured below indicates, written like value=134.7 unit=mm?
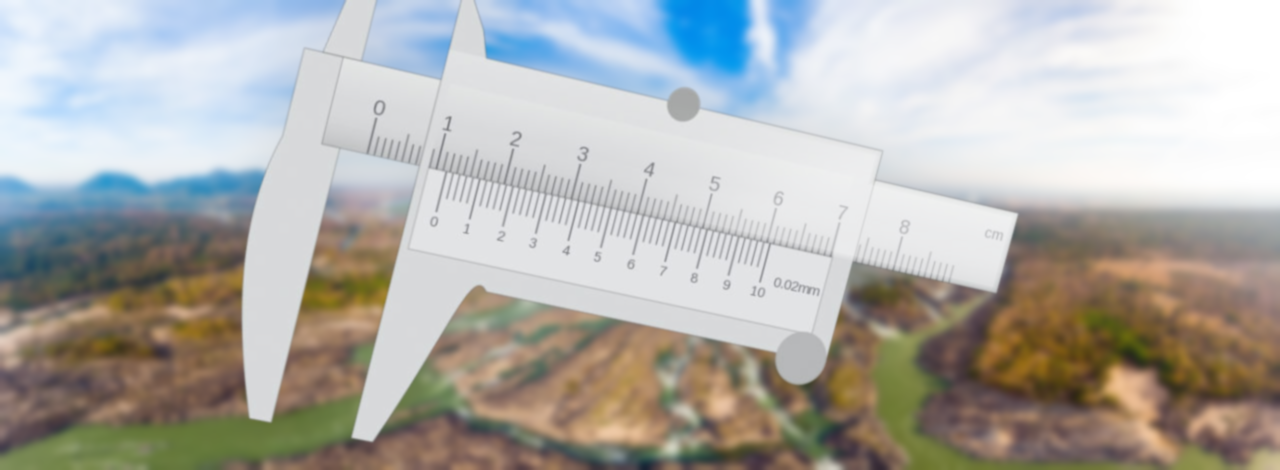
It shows value=11.5 unit=mm
